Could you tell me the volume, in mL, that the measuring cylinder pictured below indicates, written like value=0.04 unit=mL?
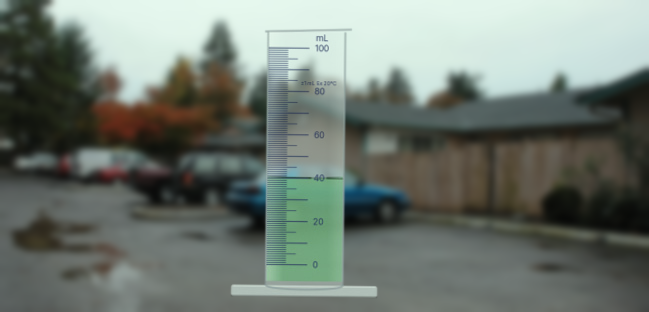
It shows value=40 unit=mL
